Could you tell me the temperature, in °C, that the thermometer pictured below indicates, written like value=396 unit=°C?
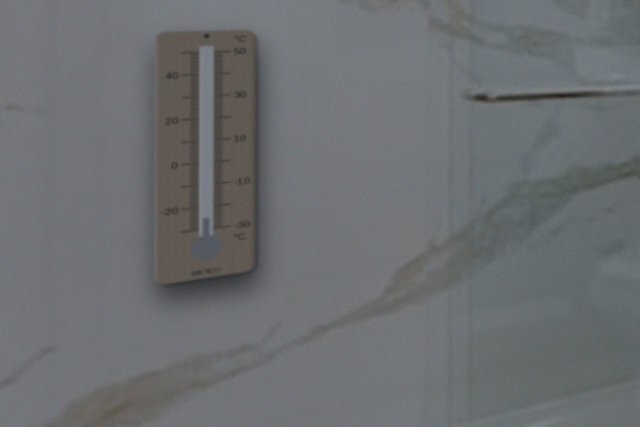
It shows value=-25 unit=°C
